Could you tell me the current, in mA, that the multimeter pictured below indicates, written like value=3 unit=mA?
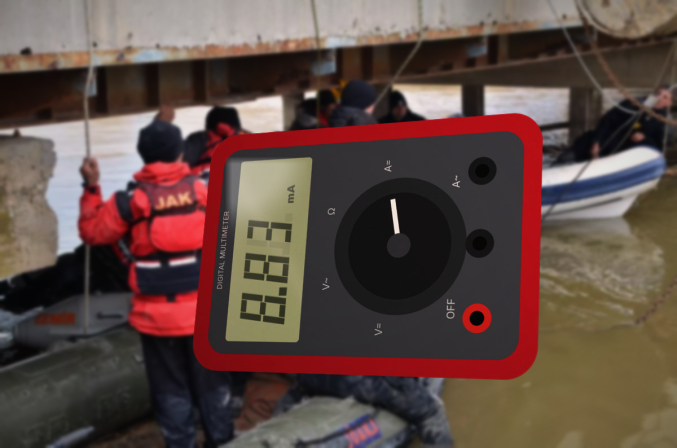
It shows value=8.83 unit=mA
